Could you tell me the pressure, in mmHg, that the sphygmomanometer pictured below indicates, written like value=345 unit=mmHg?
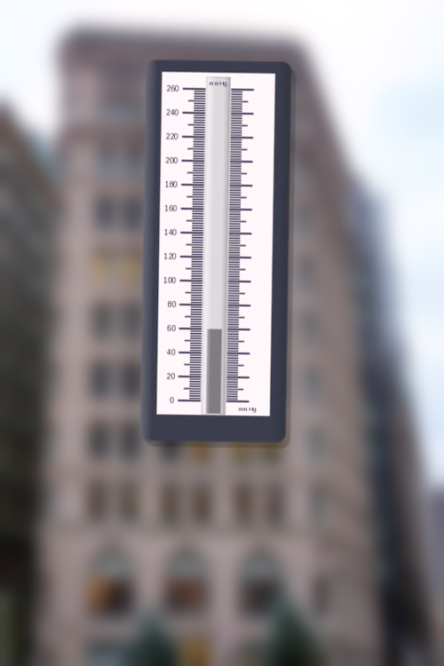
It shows value=60 unit=mmHg
